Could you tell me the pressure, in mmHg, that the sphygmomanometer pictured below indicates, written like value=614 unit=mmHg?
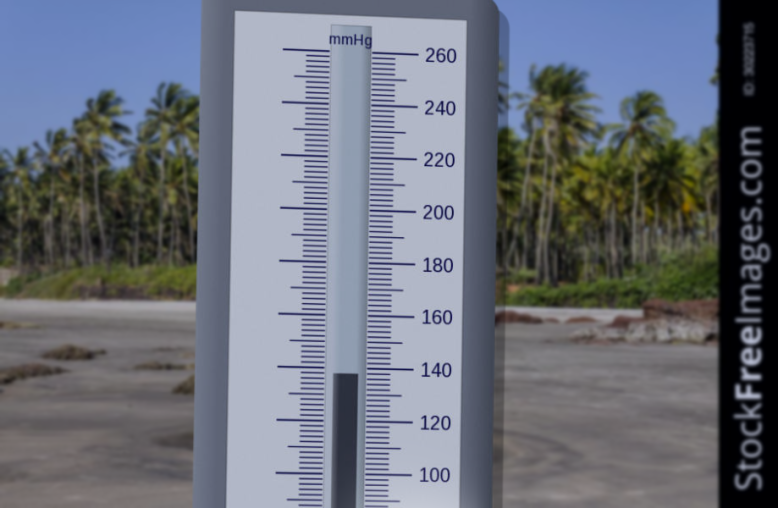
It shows value=138 unit=mmHg
